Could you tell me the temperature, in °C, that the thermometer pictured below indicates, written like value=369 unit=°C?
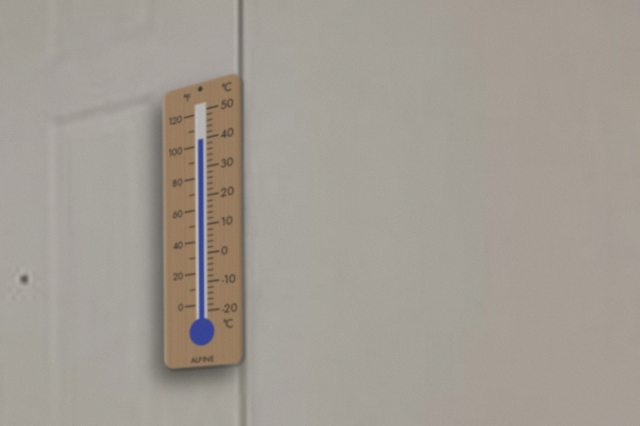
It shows value=40 unit=°C
